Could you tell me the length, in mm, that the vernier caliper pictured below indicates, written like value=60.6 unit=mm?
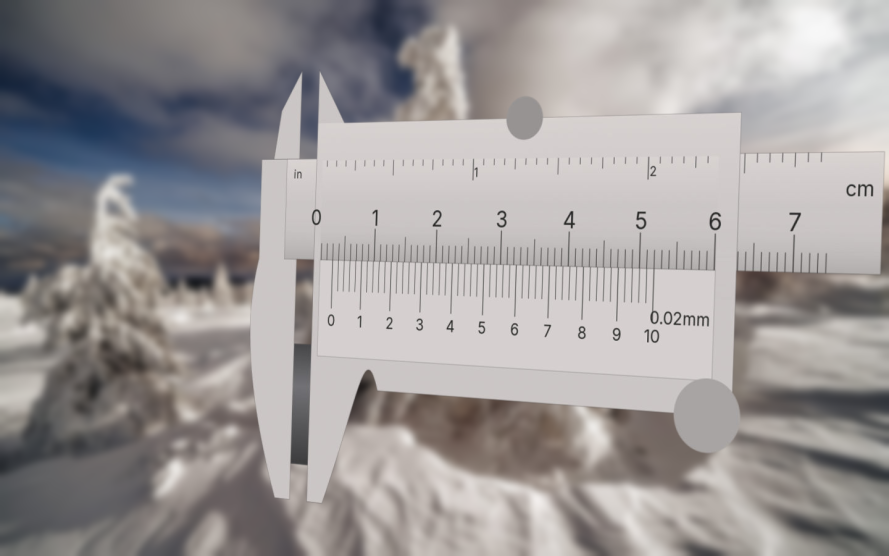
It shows value=3.0 unit=mm
